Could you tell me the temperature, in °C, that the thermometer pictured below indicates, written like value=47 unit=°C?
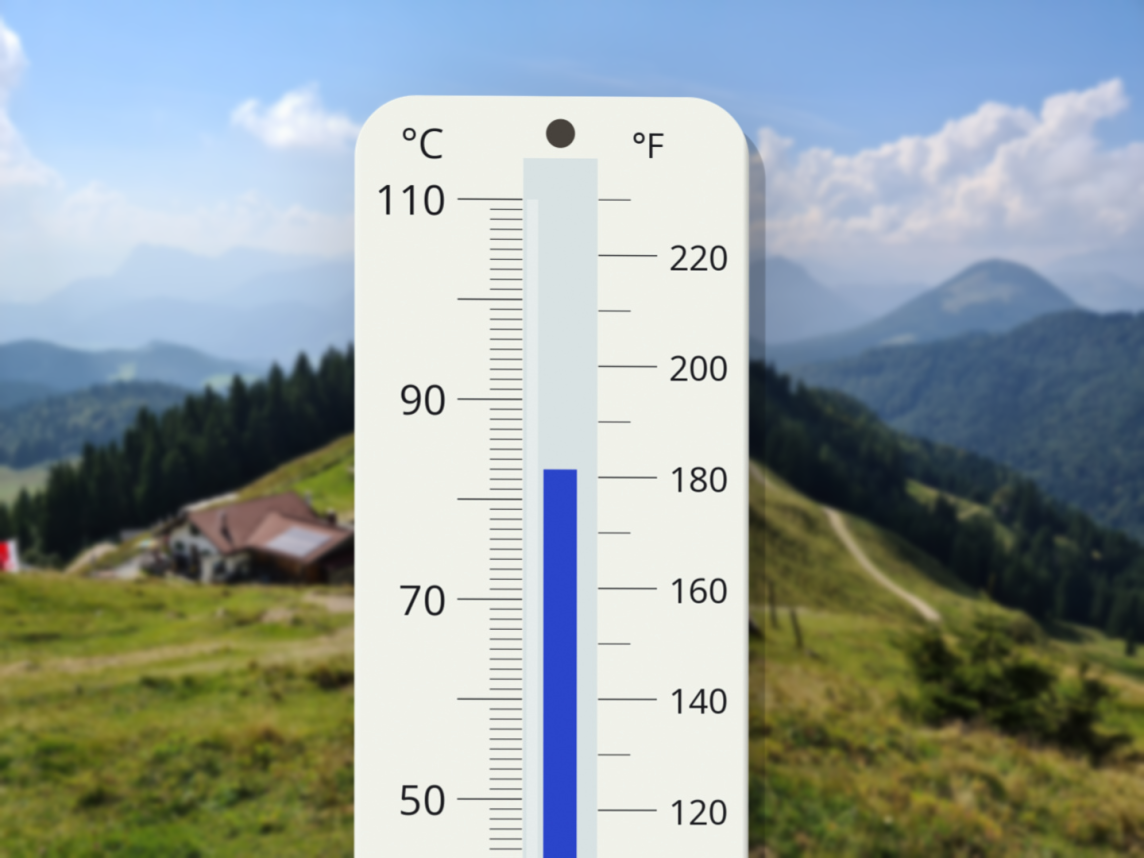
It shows value=83 unit=°C
